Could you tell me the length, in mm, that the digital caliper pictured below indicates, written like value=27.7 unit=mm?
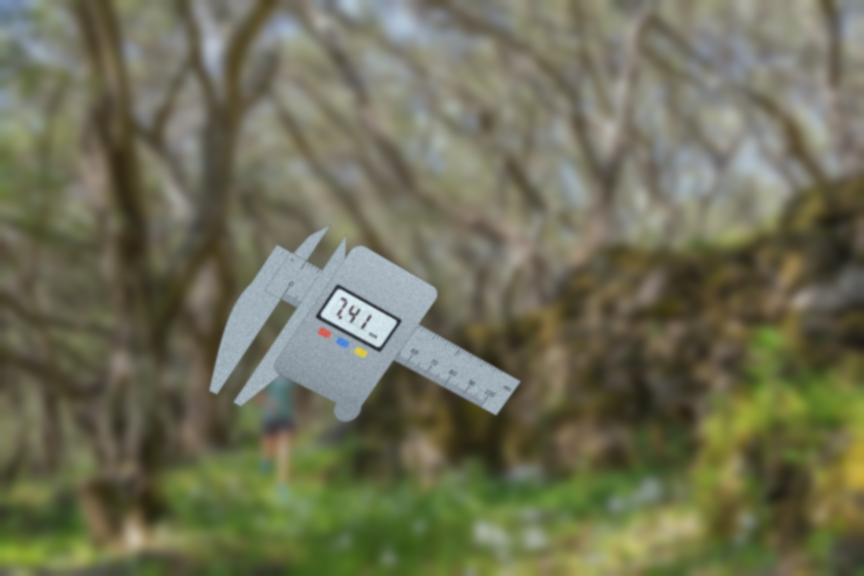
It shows value=7.41 unit=mm
